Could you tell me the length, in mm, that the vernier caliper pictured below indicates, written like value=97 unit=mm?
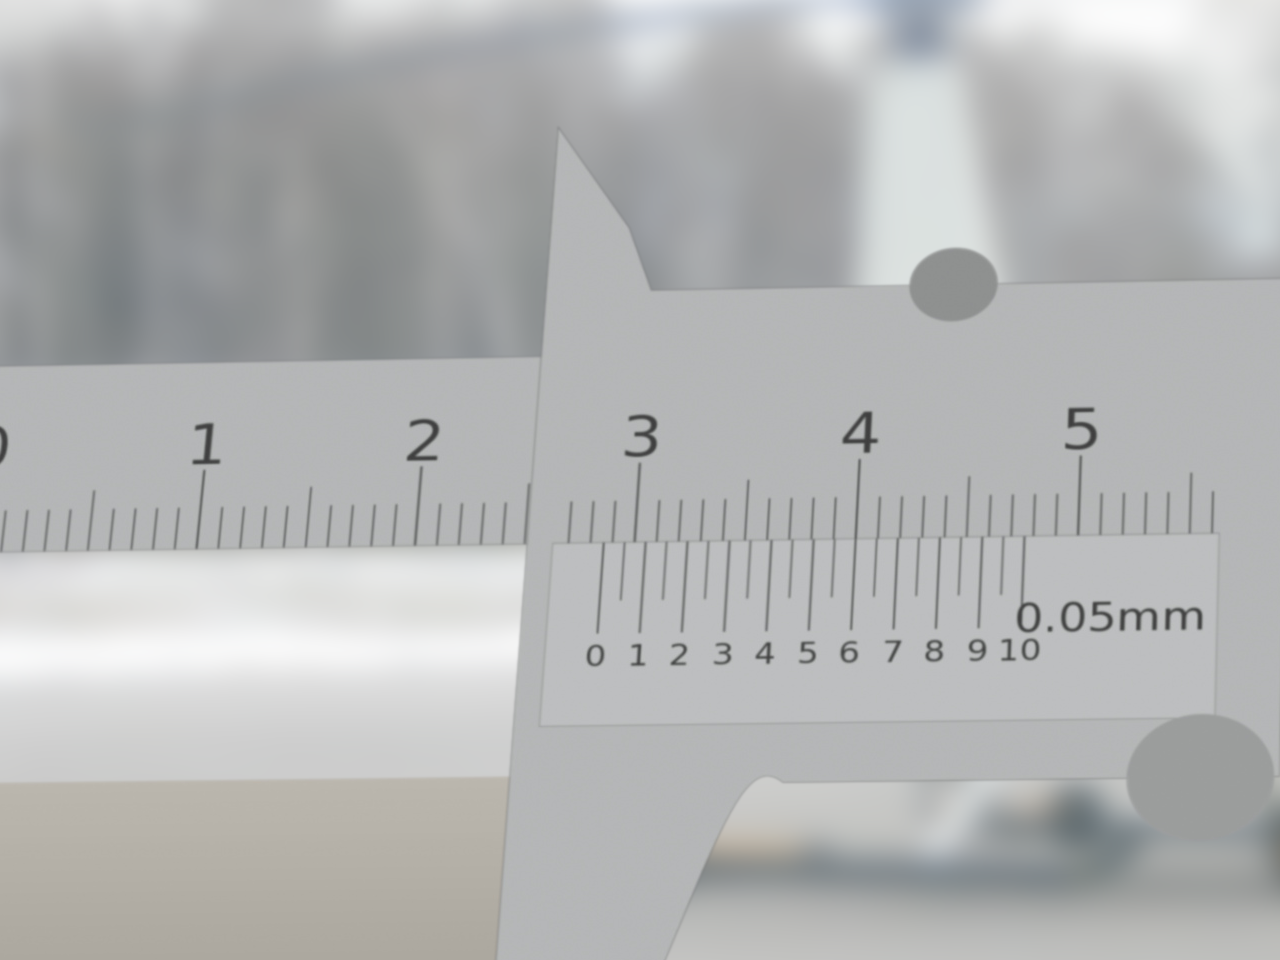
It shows value=28.6 unit=mm
